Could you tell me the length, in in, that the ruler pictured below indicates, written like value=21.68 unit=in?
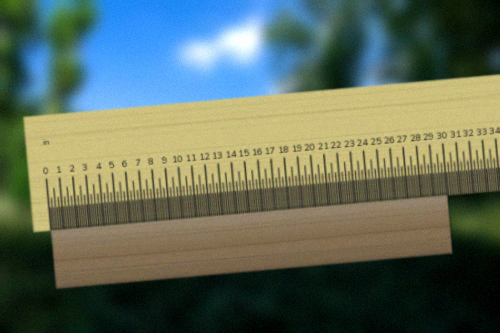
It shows value=30 unit=in
